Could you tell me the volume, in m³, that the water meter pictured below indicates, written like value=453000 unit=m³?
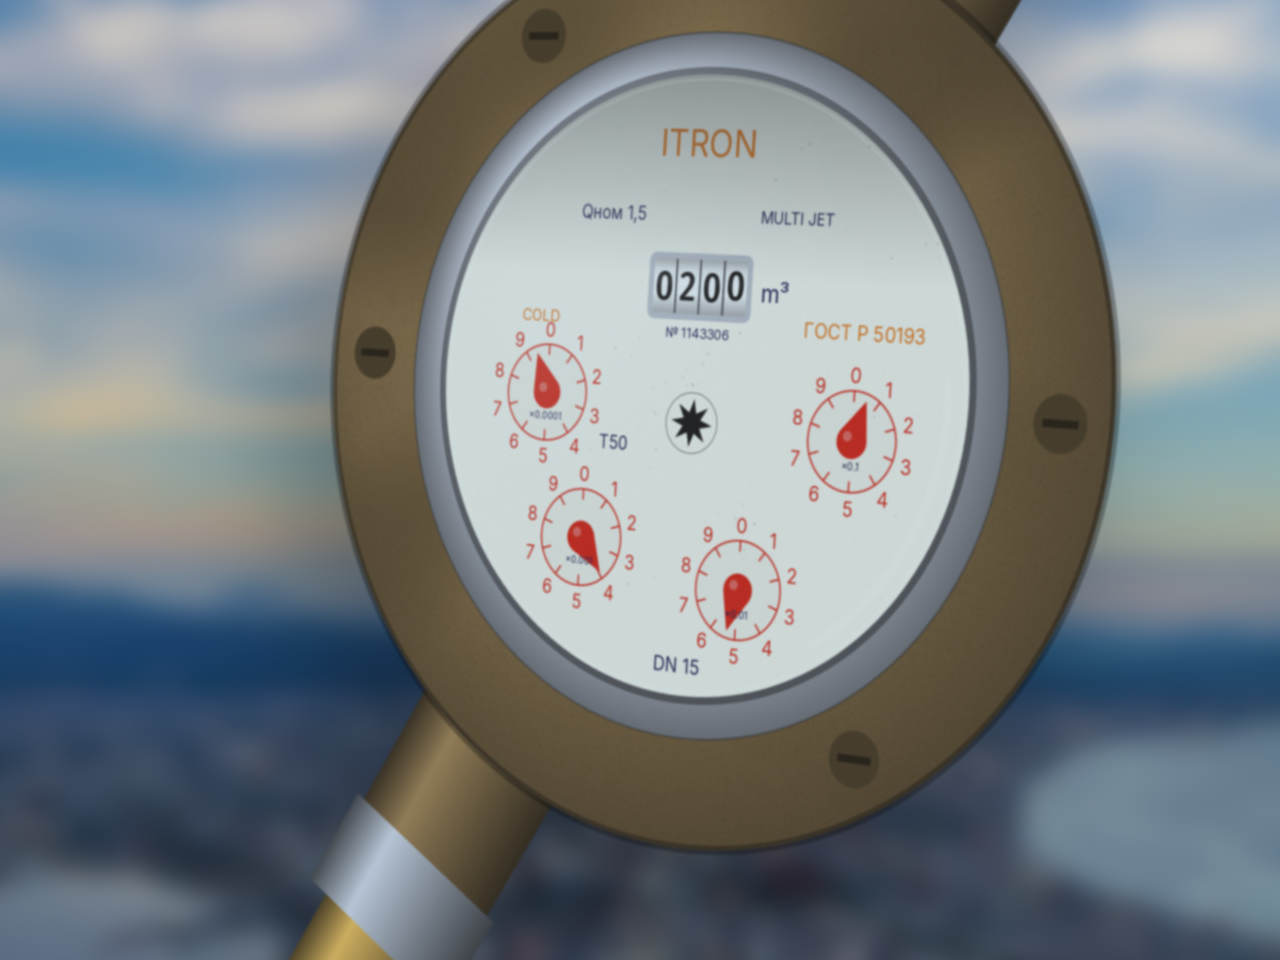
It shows value=200.0539 unit=m³
